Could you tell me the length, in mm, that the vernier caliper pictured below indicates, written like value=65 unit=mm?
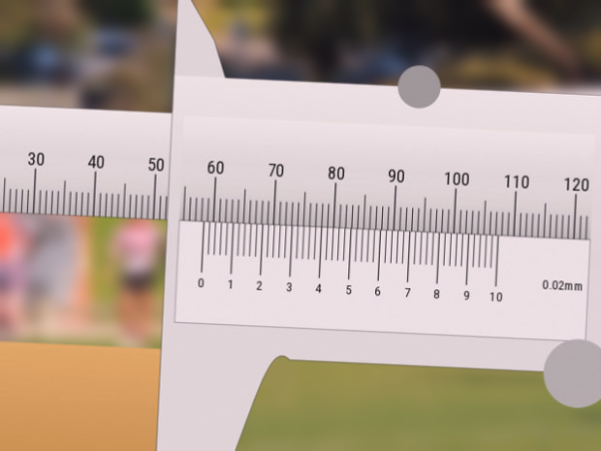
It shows value=58.4 unit=mm
